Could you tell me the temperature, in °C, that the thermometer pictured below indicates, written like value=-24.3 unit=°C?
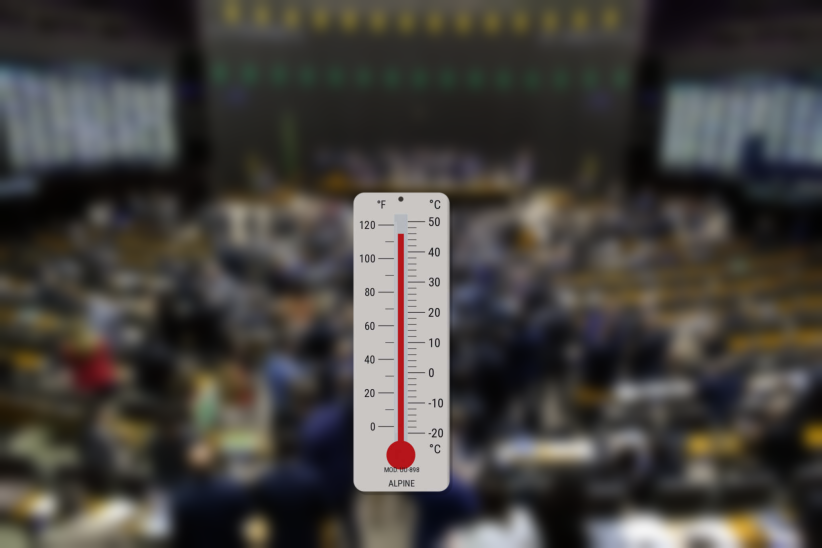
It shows value=46 unit=°C
